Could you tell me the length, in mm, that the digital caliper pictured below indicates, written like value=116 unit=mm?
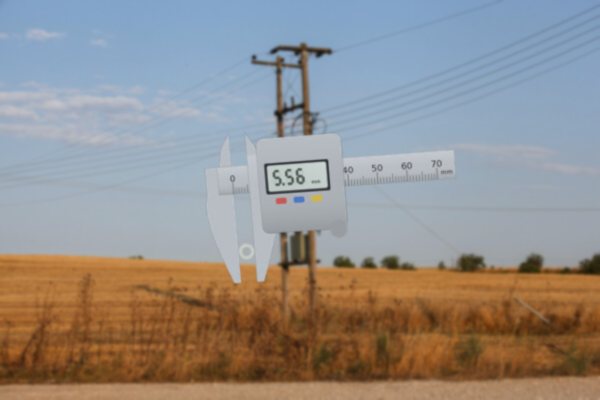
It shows value=5.56 unit=mm
